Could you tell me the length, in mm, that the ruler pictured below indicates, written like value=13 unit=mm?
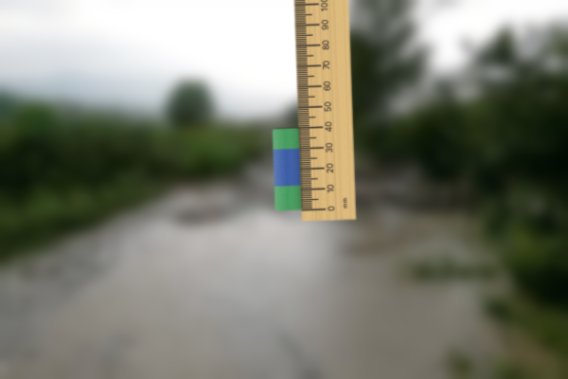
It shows value=40 unit=mm
